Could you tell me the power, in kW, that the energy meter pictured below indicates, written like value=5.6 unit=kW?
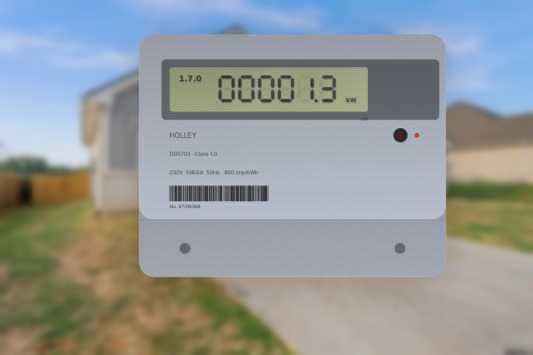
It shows value=1.3 unit=kW
